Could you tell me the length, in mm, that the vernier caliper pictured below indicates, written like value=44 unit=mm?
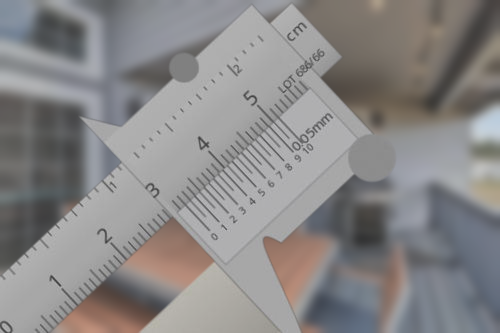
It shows value=32.0 unit=mm
